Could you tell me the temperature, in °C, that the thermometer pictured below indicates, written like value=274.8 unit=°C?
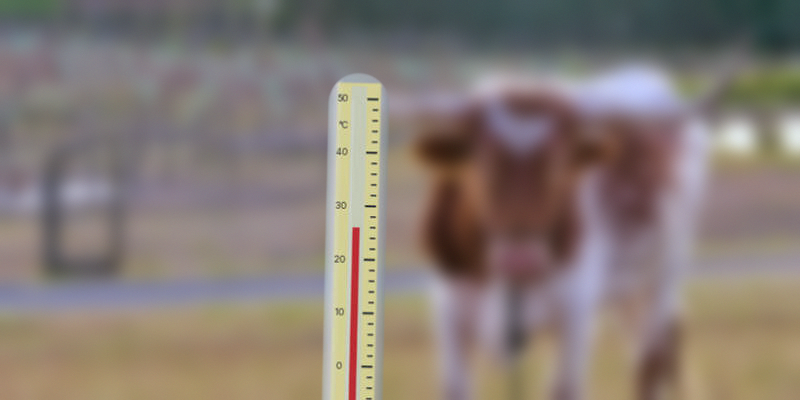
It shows value=26 unit=°C
